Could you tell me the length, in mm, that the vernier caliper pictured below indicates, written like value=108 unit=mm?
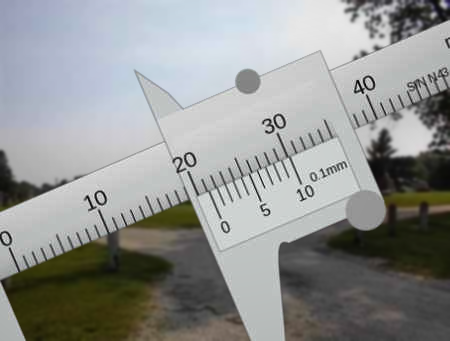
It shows value=21.2 unit=mm
